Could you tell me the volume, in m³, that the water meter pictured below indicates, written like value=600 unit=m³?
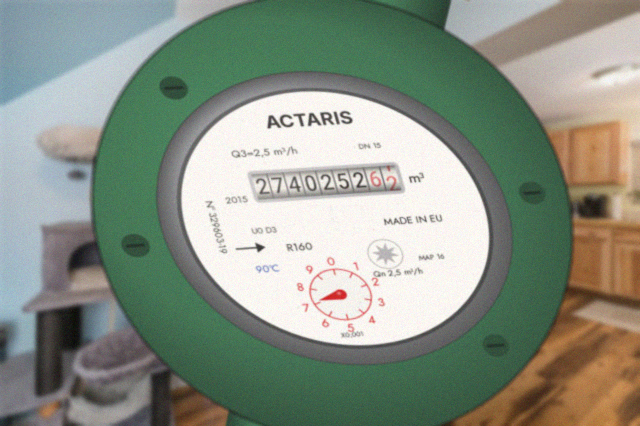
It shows value=2740252.617 unit=m³
